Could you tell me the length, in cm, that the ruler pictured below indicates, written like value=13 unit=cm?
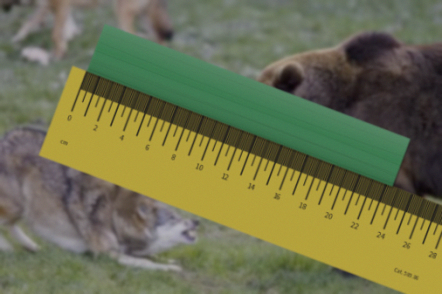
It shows value=23.5 unit=cm
